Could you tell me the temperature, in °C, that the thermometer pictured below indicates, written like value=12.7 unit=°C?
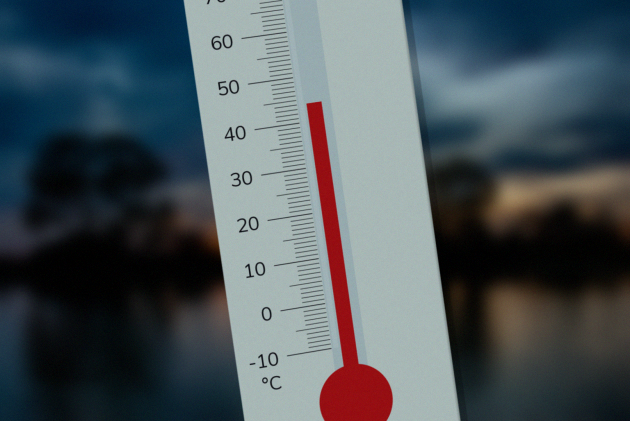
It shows value=44 unit=°C
